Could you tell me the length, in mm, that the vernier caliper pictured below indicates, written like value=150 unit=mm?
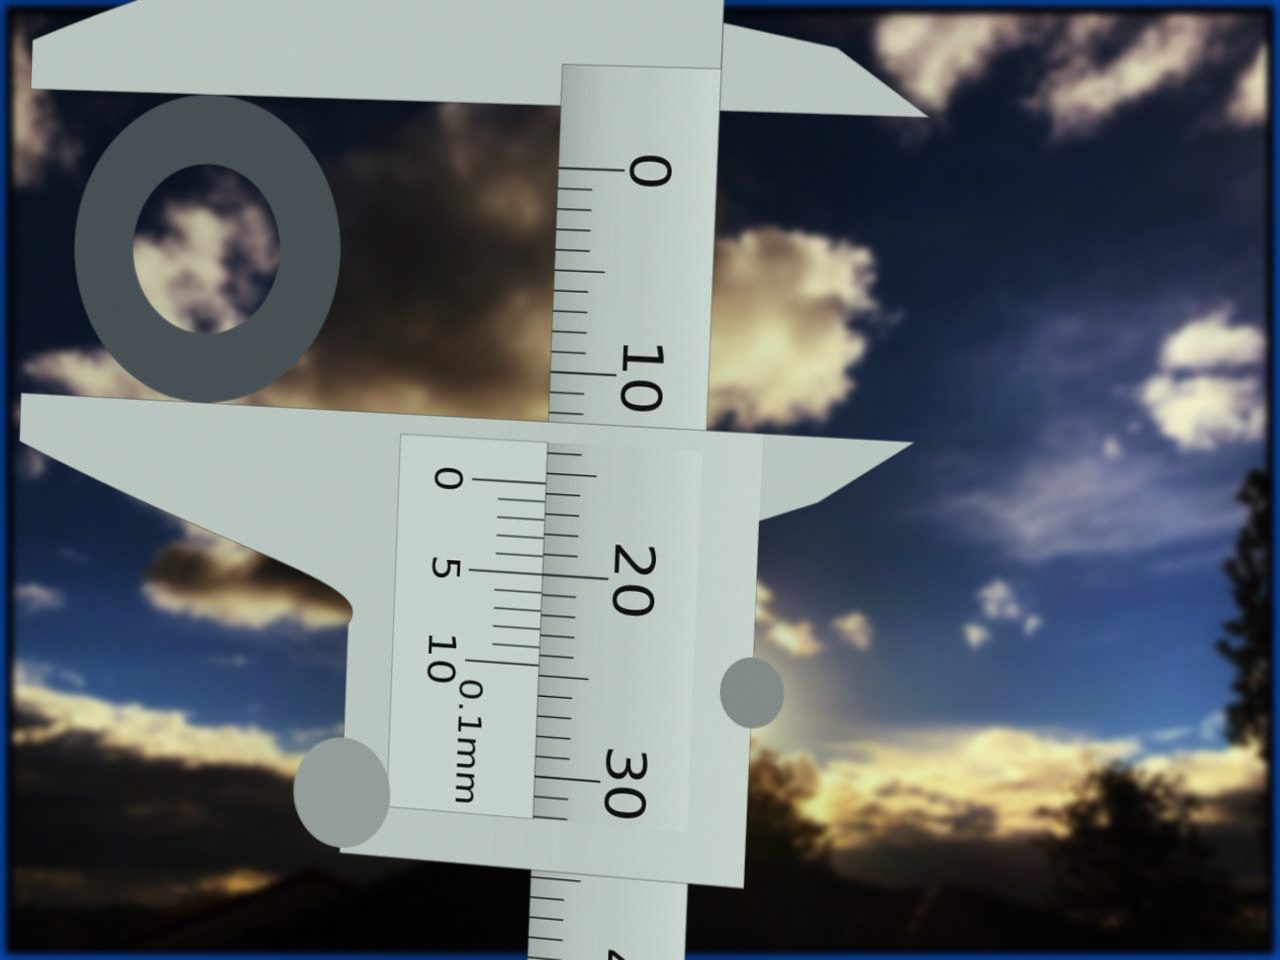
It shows value=15.5 unit=mm
